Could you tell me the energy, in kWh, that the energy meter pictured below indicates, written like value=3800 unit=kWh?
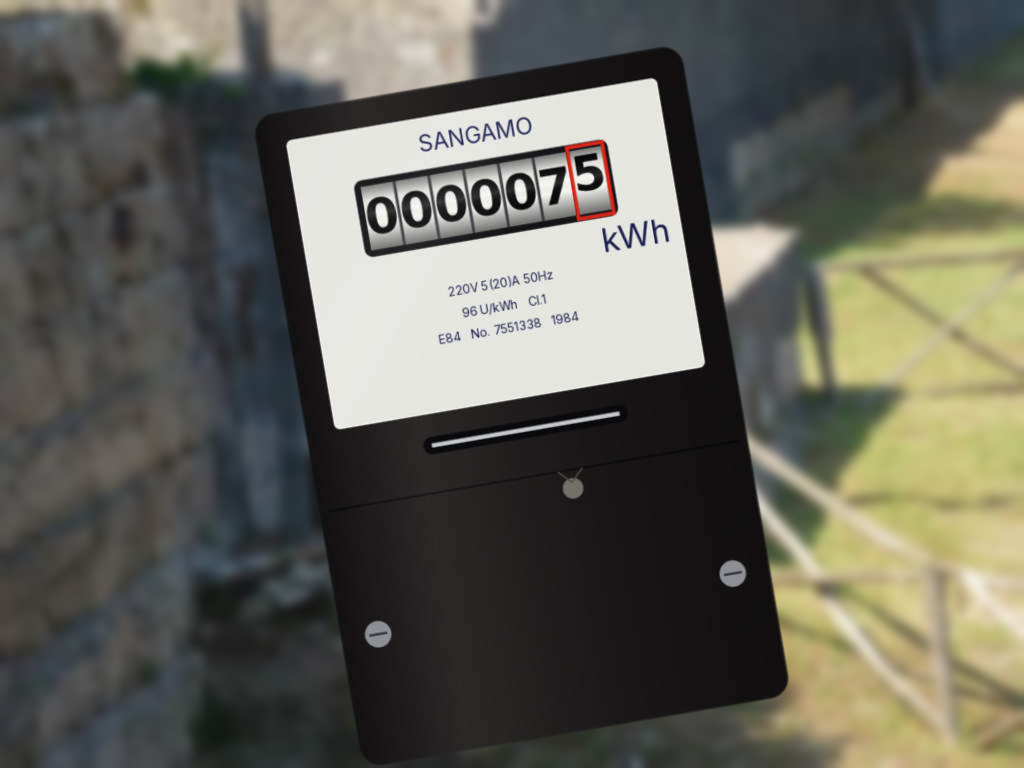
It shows value=7.5 unit=kWh
